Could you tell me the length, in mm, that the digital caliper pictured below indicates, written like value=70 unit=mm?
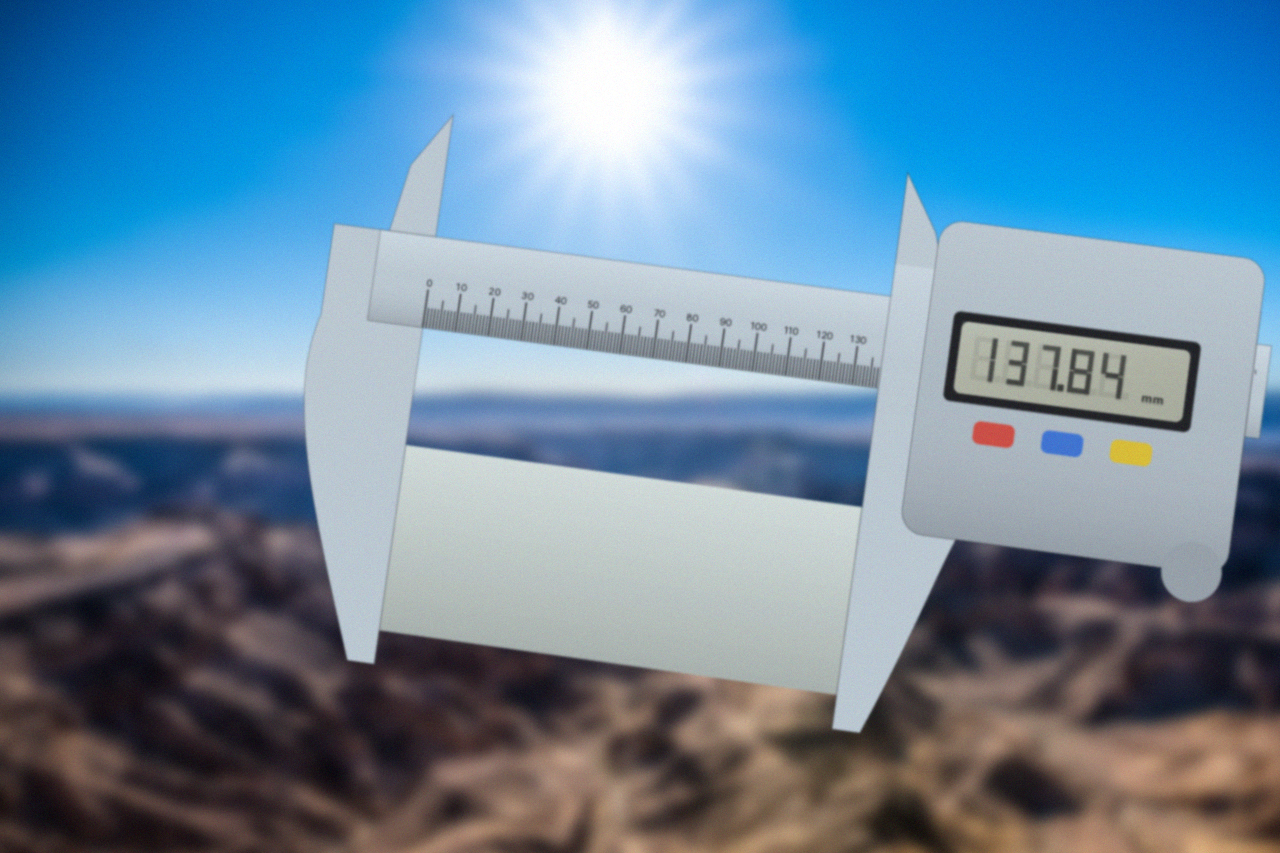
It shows value=137.84 unit=mm
